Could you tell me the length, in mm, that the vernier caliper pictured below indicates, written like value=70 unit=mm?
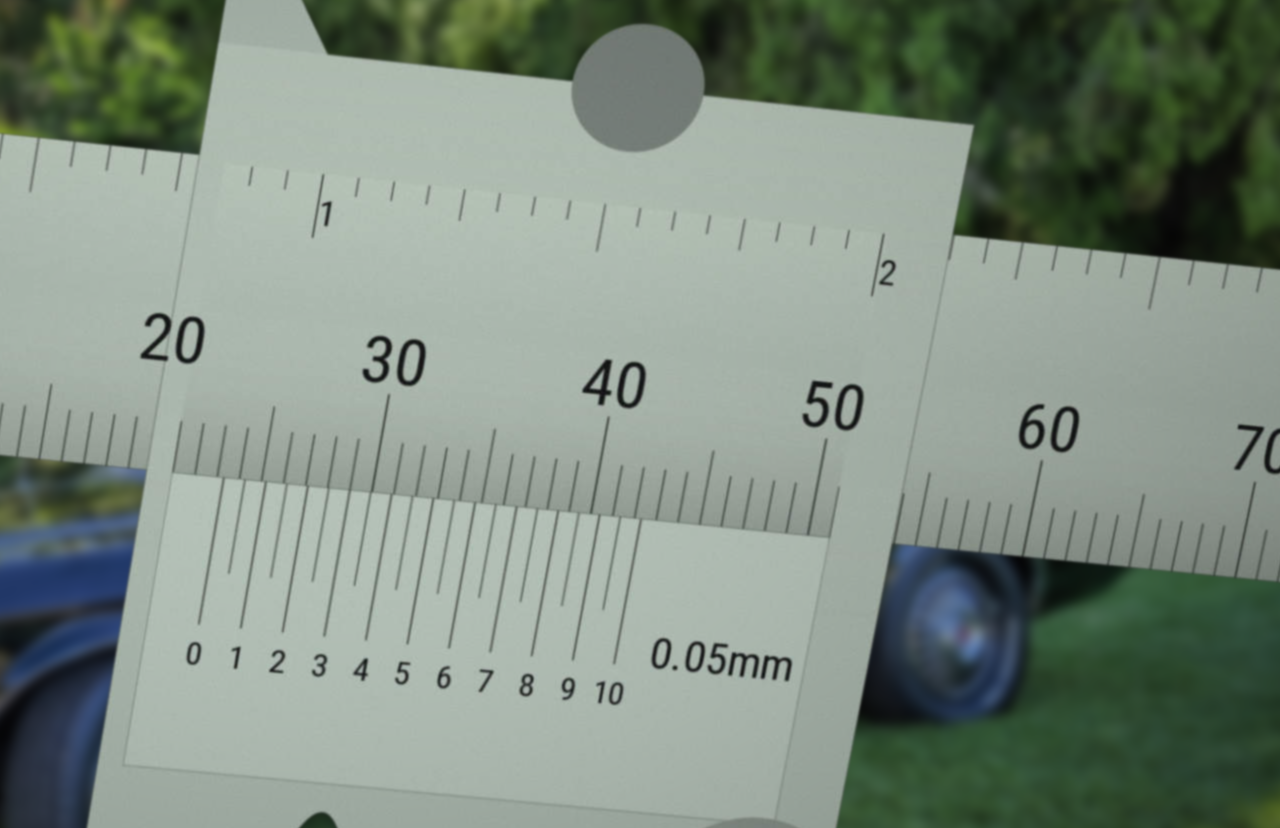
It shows value=23.3 unit=mm
